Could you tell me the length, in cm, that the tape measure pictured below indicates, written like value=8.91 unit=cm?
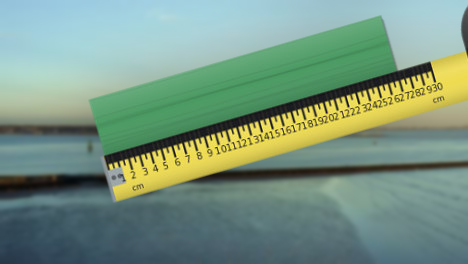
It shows value=27 unit=cm
